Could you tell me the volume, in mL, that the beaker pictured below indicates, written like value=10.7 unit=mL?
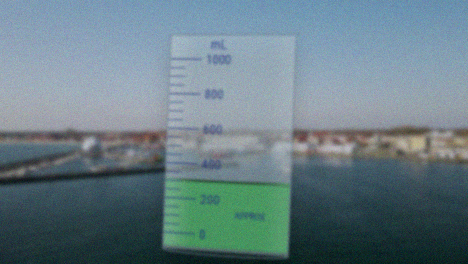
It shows value=300 unit=mL
